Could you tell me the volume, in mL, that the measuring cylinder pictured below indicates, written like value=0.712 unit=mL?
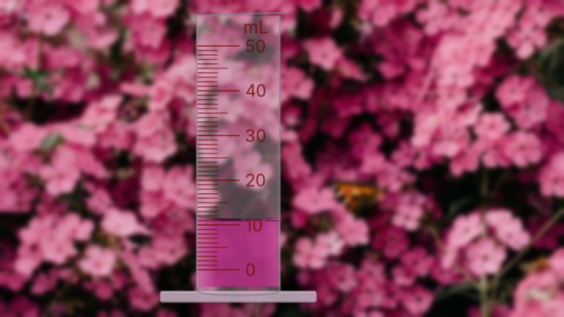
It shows value=11 unit=mL
